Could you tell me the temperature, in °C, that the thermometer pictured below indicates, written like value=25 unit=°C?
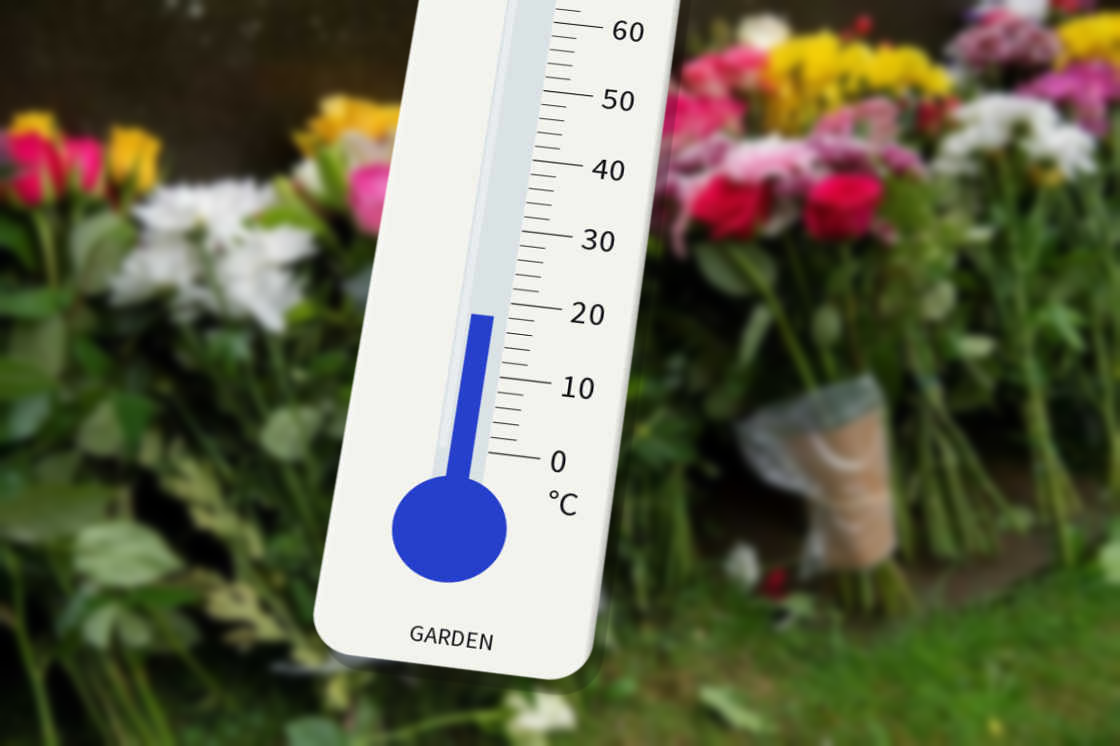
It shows value=18 unit=°C
